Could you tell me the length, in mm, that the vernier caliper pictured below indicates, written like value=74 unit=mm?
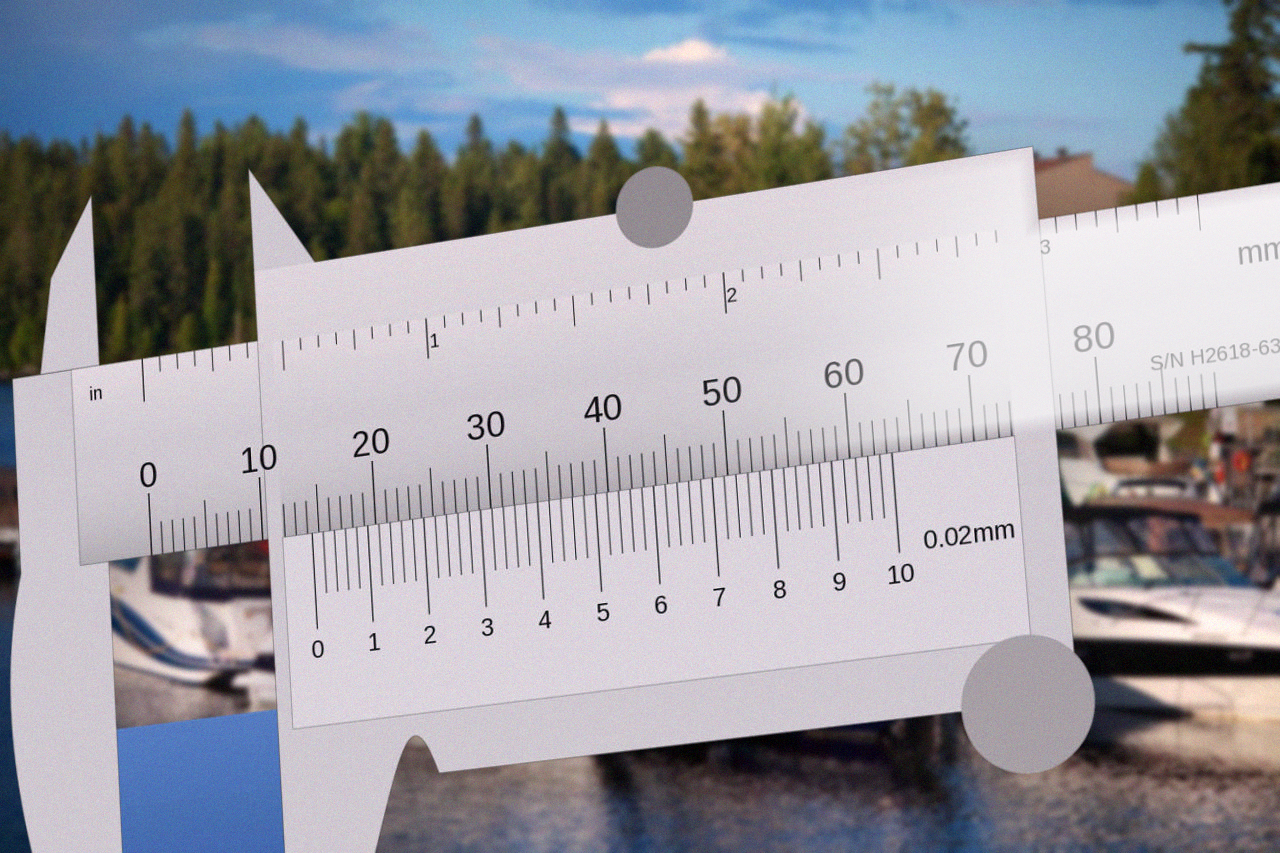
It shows value=14.4 unit=mm
